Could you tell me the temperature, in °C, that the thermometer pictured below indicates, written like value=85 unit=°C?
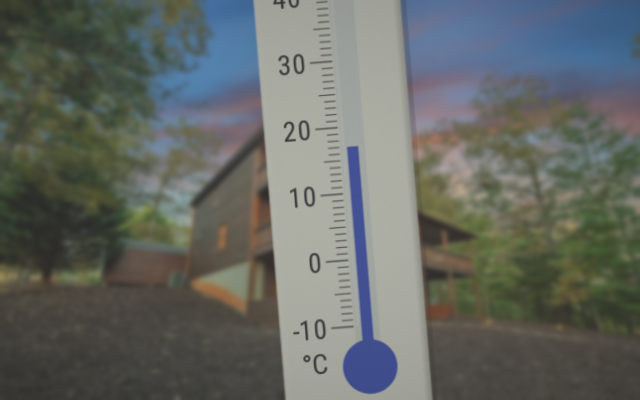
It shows value=17 unit=°C
